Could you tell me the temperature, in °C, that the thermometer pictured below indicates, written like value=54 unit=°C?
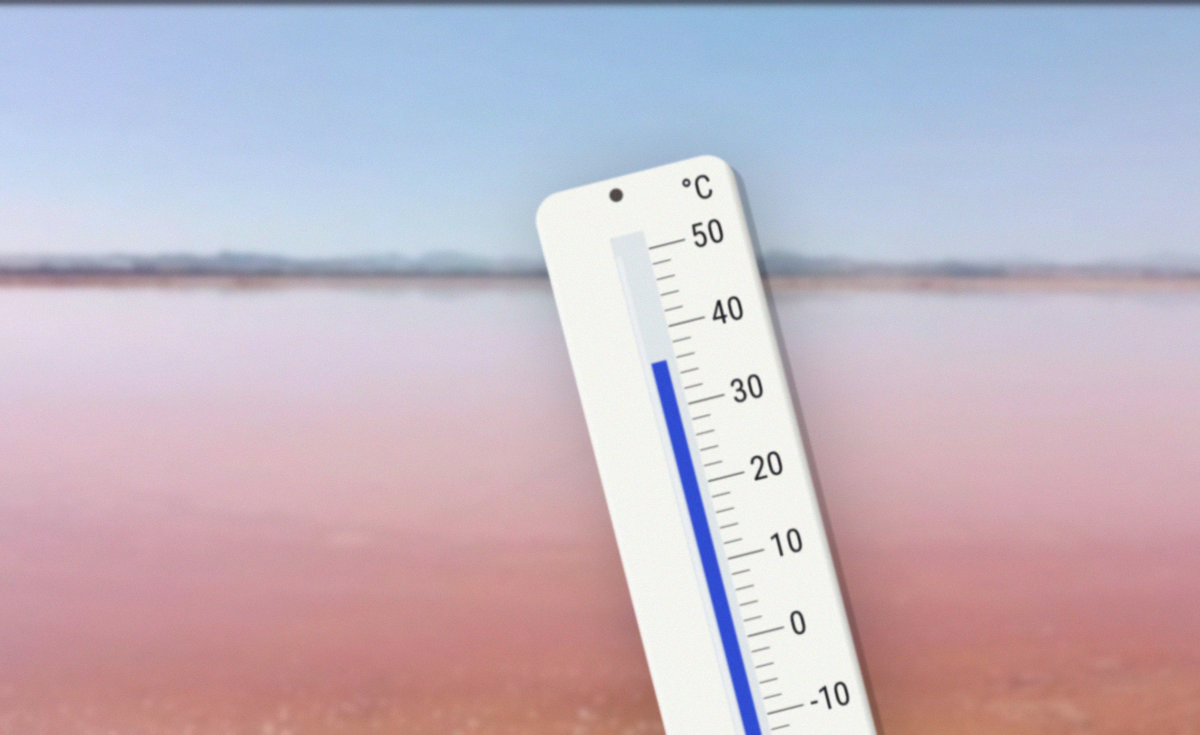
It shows value=36 unit=°C
